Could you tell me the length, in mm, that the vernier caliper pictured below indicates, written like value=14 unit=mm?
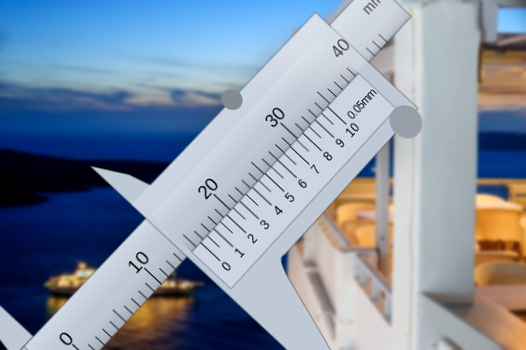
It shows value=15.6 unit=mm
